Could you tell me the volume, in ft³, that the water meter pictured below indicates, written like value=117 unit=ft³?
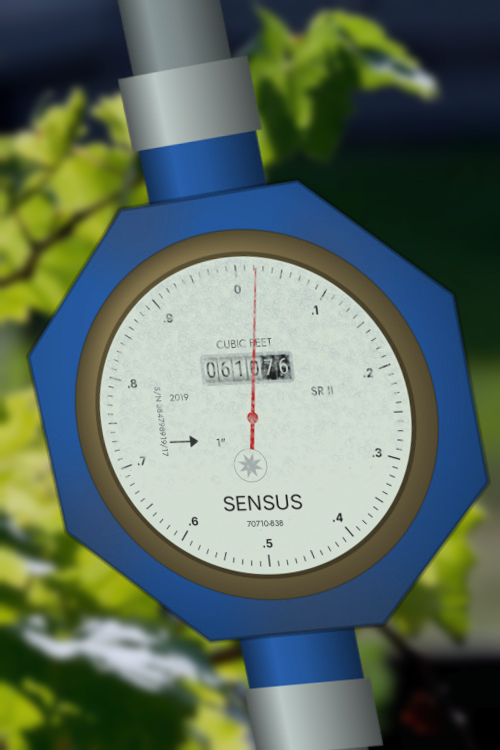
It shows value=61076.02 unit=ft³
